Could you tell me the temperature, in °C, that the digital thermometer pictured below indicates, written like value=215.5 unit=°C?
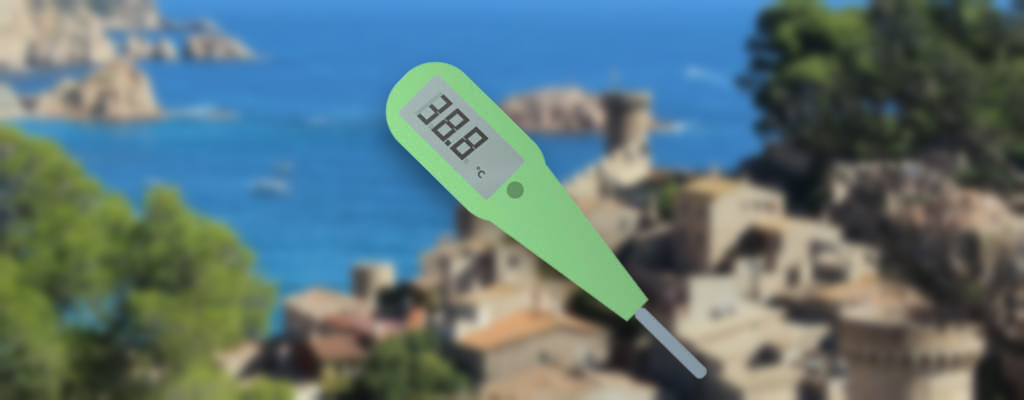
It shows value=38.8 unit=°C
